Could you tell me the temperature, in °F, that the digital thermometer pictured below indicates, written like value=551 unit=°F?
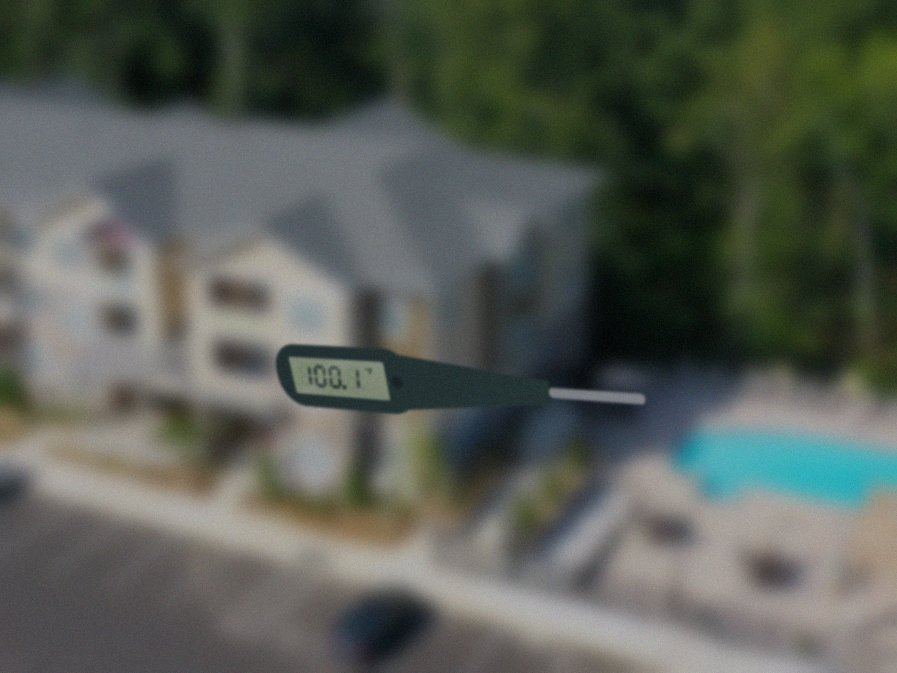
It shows value=100.1 unit=°F
